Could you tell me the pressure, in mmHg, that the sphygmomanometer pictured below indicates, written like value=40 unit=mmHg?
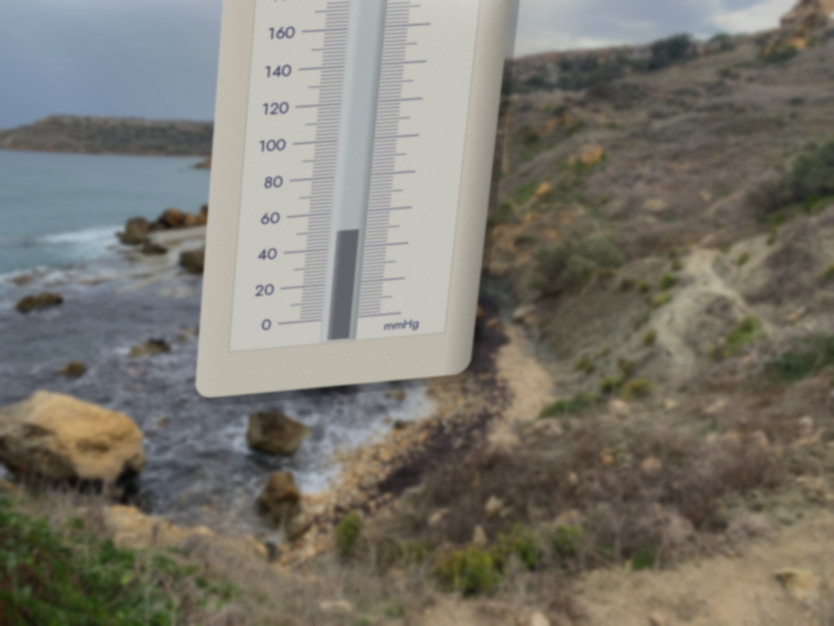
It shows value=50 unit=mmHg
